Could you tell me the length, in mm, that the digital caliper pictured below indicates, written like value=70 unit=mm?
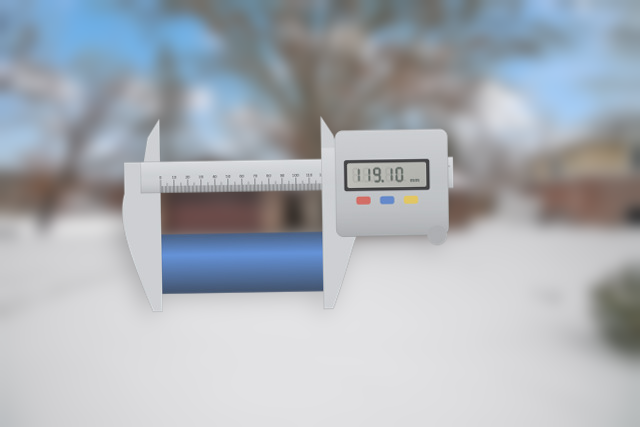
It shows value=119.10 unit=mm
